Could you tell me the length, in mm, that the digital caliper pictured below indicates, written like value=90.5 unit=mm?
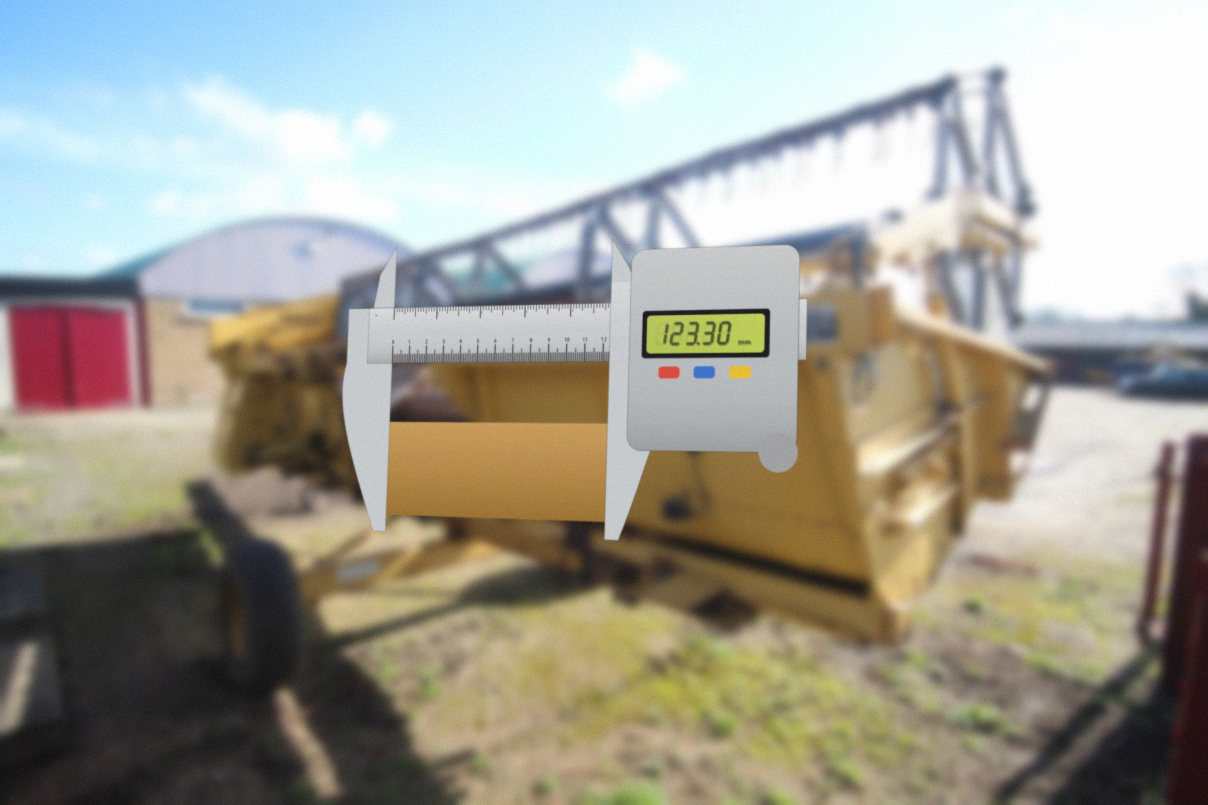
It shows value=123.30 unit=mm
